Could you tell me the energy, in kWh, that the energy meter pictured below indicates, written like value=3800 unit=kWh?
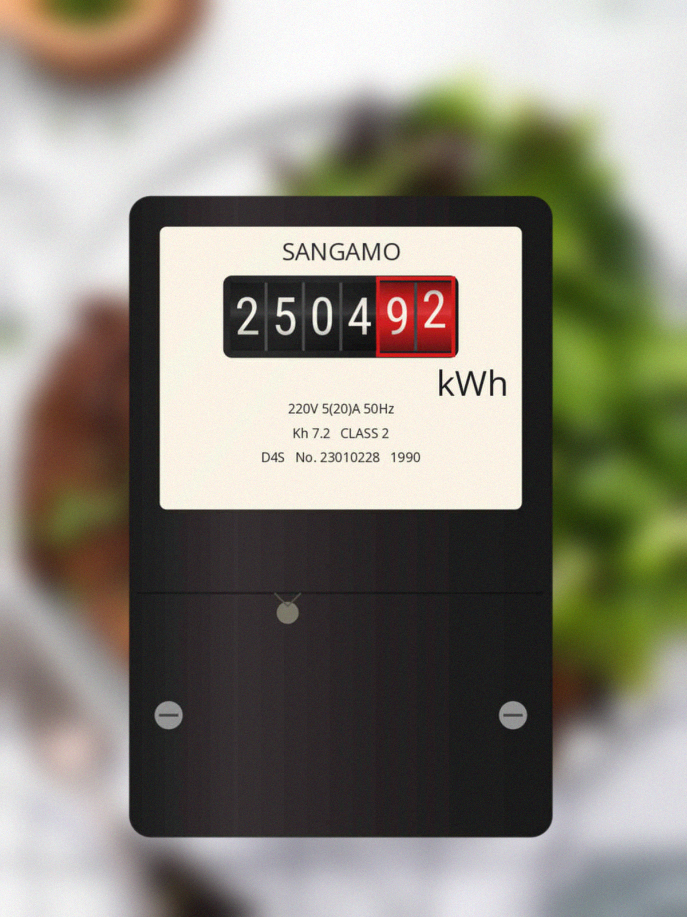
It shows value=2504.92 unit=kWh
